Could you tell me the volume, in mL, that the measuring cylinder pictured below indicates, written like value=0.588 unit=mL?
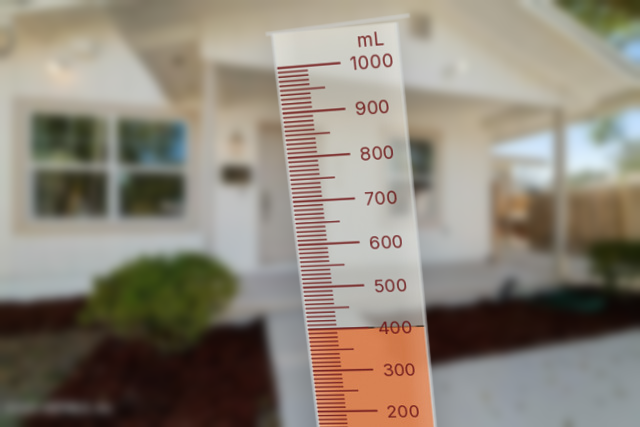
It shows value=400 unit=mL
